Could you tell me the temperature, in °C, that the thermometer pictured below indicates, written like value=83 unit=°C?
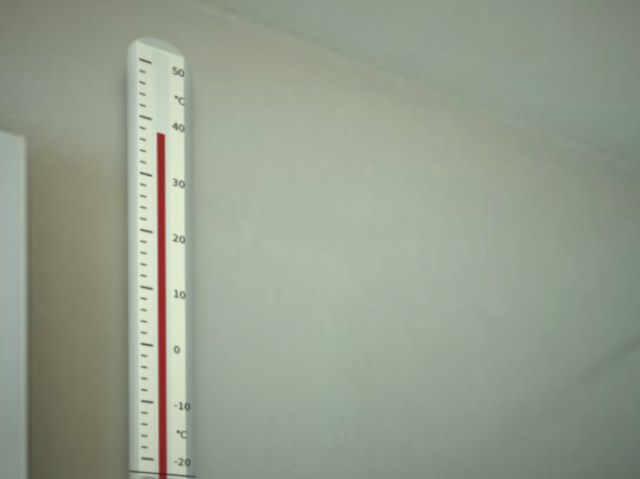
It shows value=38 unit=°C
